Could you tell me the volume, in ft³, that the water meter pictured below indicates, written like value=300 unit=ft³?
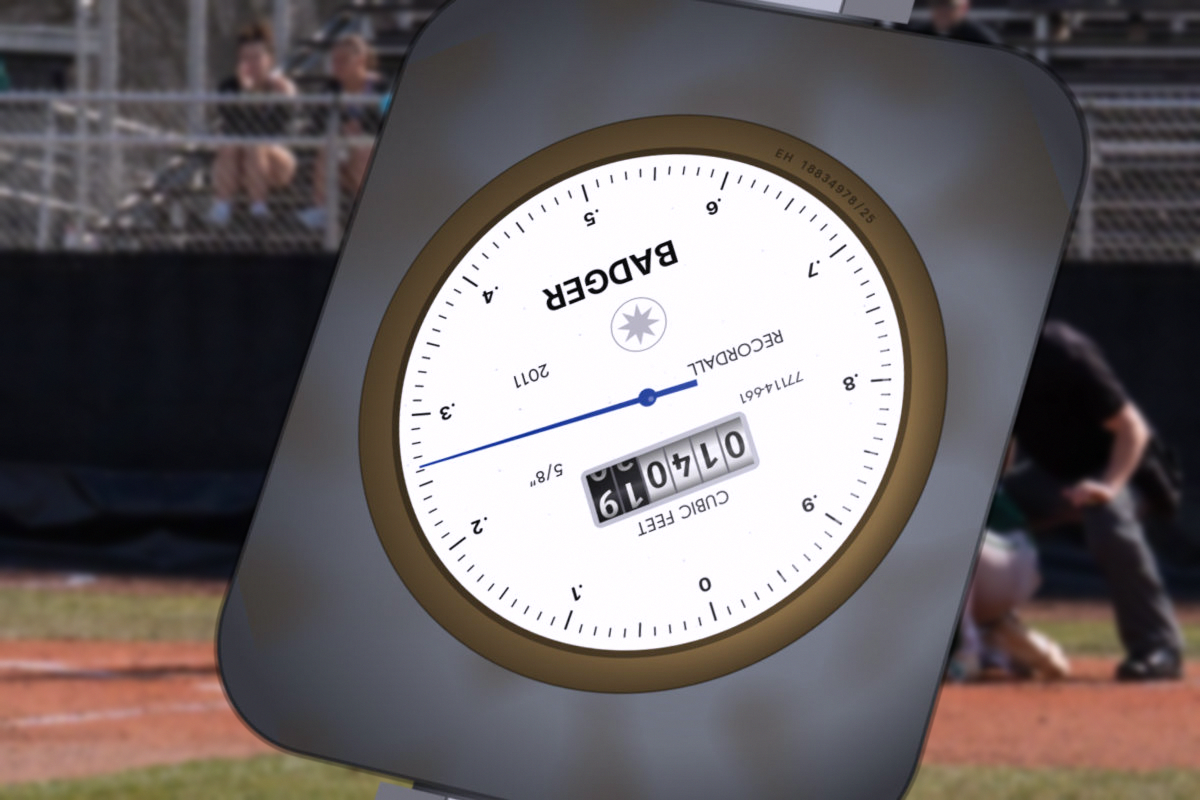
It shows value=14019.26 unit=ft³
